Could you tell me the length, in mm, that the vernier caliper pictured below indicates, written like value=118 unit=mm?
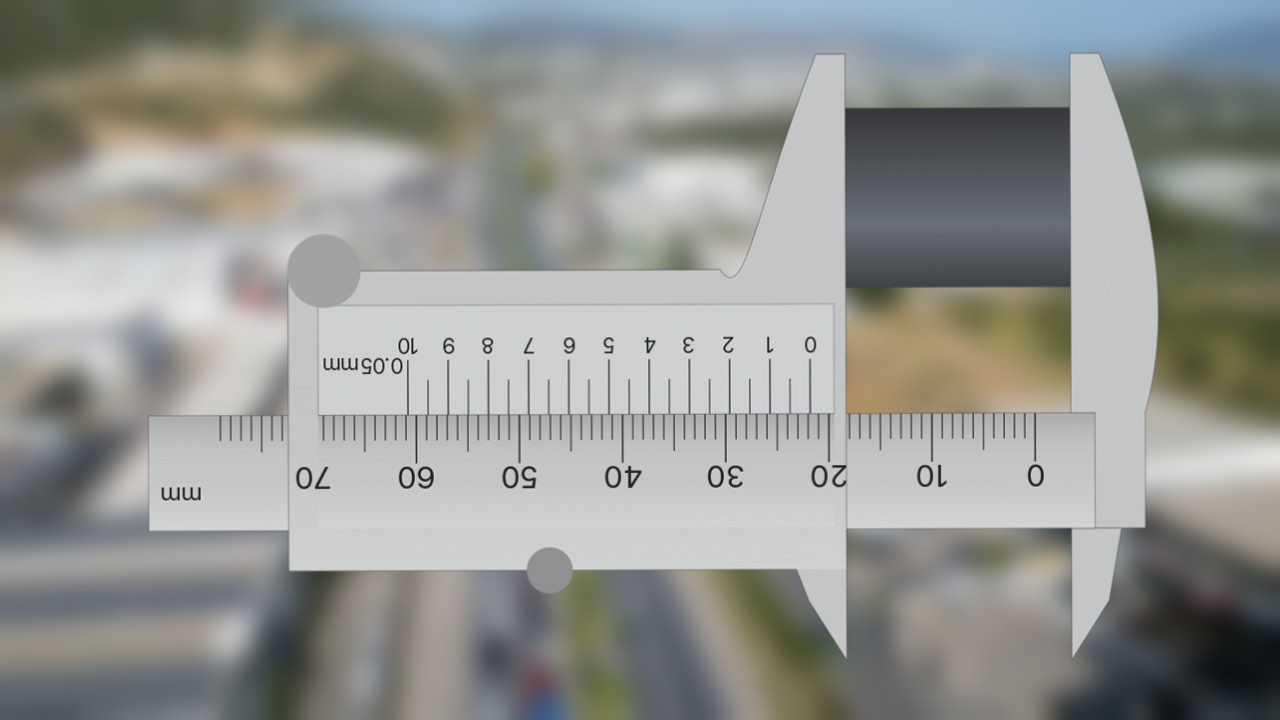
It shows value=21.8 unit=mm
